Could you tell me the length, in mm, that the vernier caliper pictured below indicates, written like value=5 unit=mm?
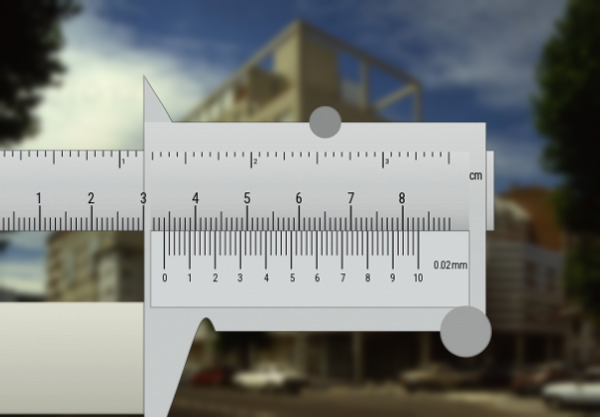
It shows value=34.0 unit=mm
